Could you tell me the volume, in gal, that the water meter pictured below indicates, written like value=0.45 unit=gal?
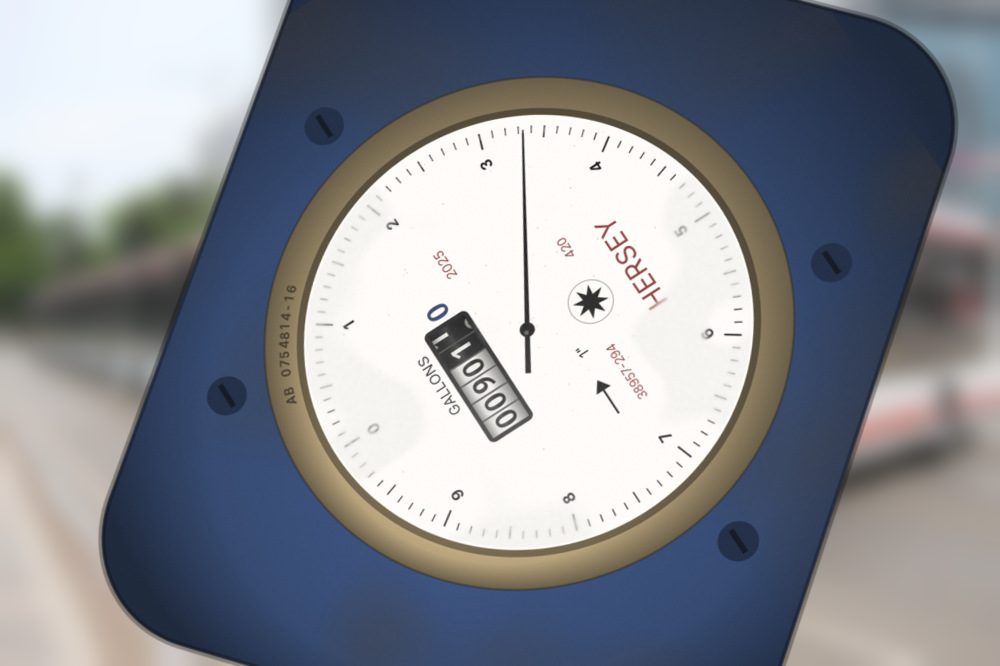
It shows value=90113.3 unit=gal
